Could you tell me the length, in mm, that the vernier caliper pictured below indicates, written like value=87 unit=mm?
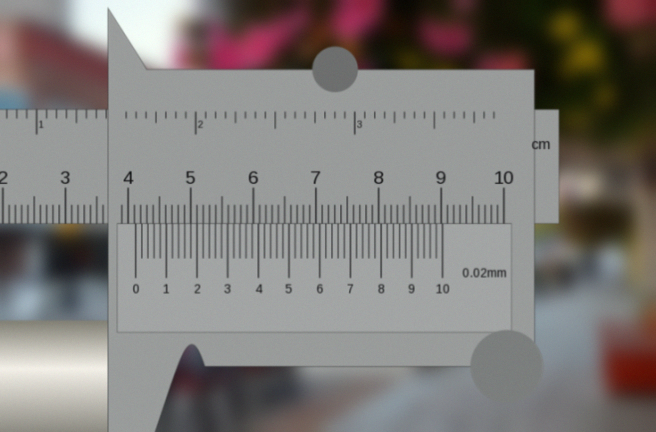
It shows value=41.2 unit=mm
